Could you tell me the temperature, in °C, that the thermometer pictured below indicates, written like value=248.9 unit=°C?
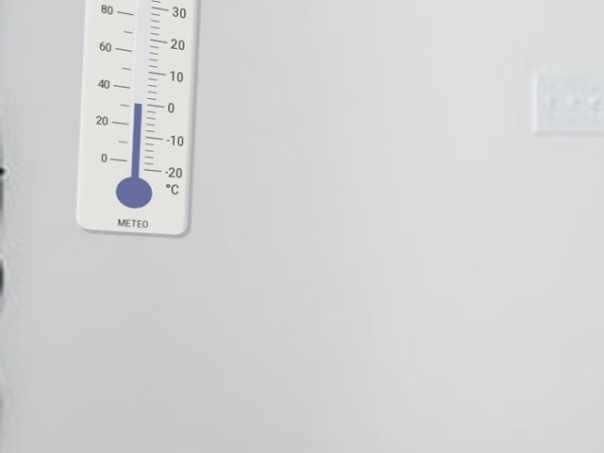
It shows value=0 unit=°C
